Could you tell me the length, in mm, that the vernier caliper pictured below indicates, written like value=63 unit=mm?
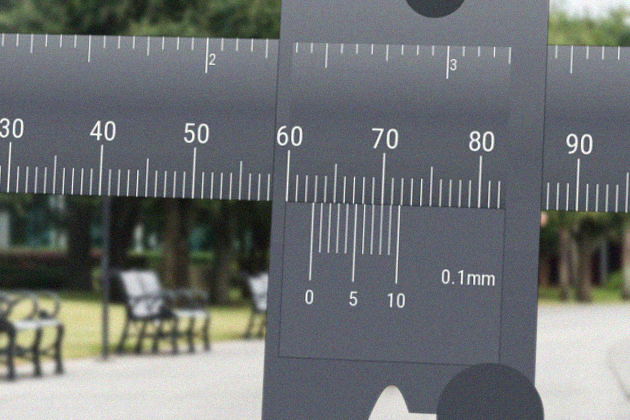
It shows value=62.8 unit=mm
